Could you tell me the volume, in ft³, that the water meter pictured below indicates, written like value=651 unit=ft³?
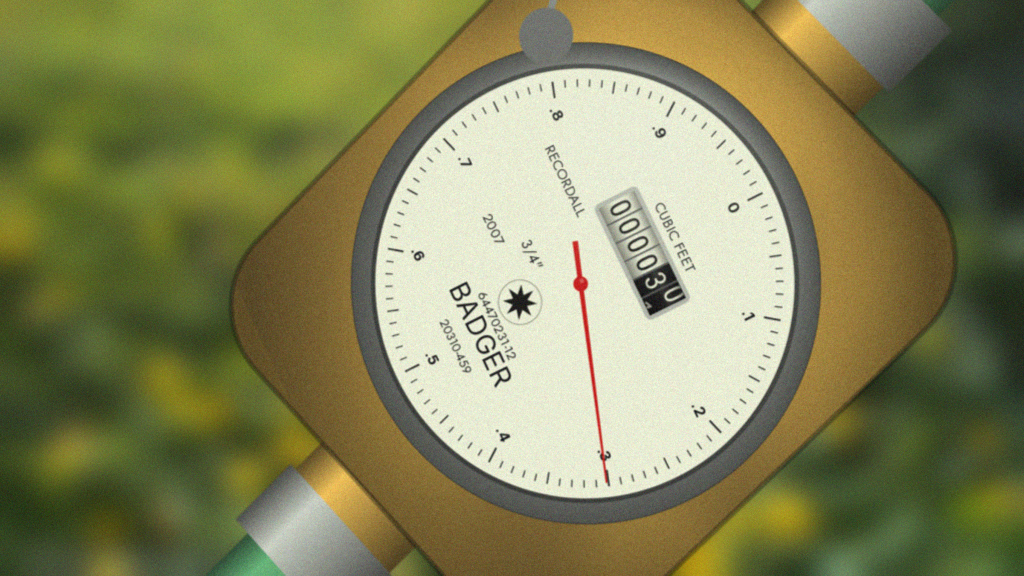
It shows value=30.30 unit=ft³
